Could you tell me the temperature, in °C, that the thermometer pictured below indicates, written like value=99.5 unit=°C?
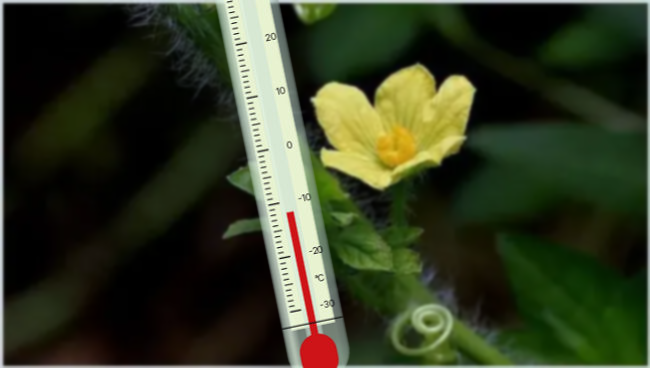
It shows value=-12 unit=°C
